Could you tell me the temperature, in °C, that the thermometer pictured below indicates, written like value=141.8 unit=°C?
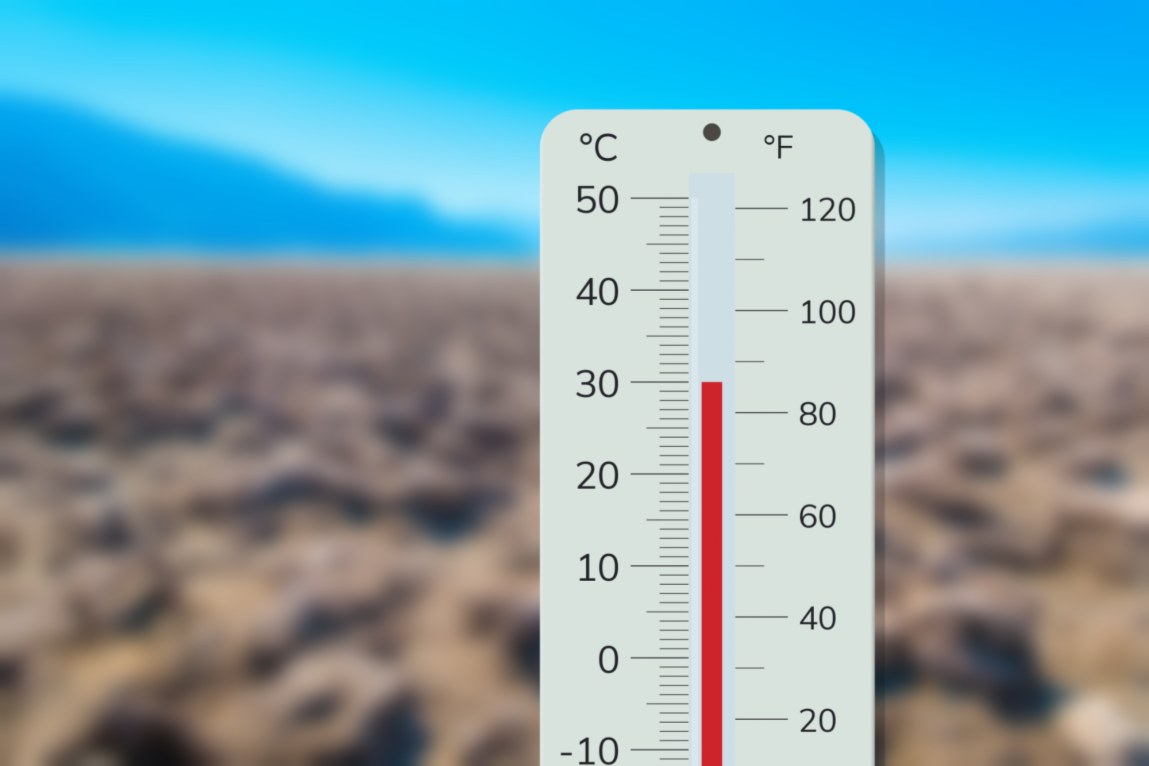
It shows value=30 unit=°C
